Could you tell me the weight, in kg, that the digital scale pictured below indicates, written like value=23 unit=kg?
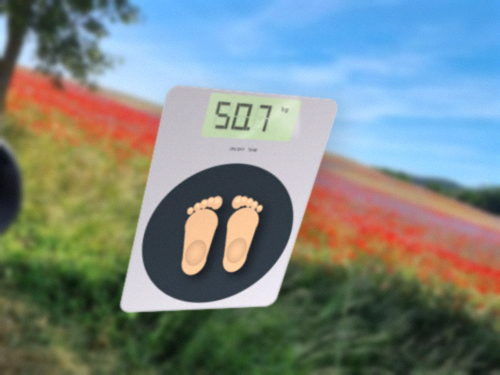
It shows value=50.7 unit=kg
